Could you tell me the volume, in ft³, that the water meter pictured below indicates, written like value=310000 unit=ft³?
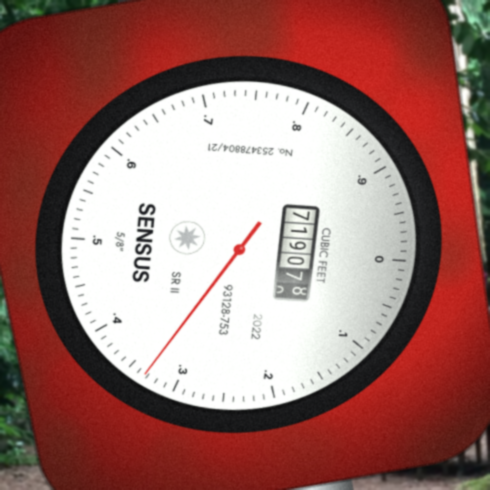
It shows value=719078.33 unit=ft³
